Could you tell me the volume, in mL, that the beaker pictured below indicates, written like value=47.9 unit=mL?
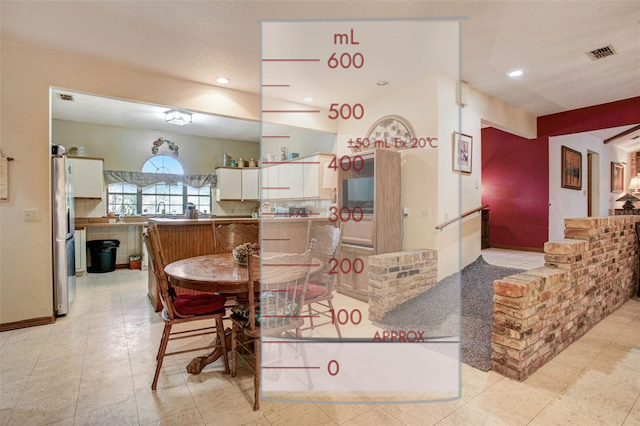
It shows value=50 unit=mL
